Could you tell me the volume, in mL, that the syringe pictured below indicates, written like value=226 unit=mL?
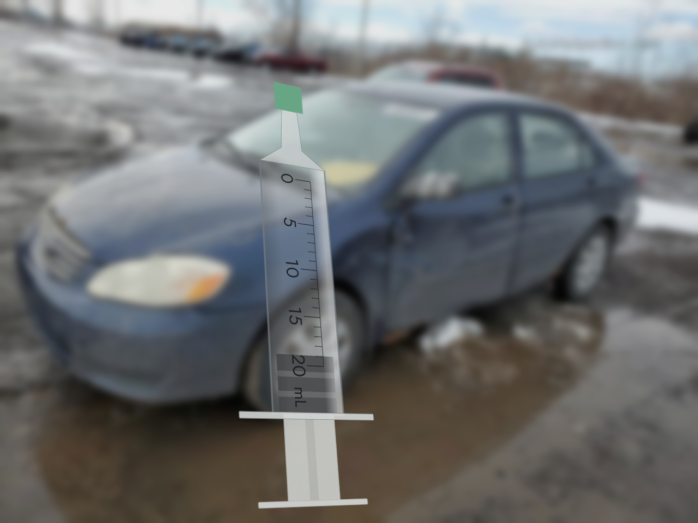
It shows value=19 unit=mL
